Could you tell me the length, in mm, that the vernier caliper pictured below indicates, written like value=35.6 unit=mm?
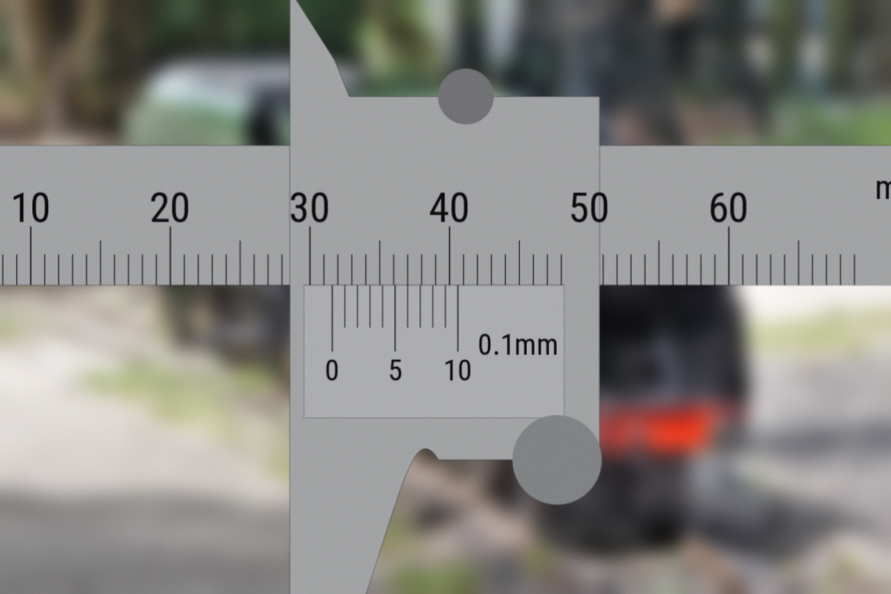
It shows value=31.6 unit=mm
